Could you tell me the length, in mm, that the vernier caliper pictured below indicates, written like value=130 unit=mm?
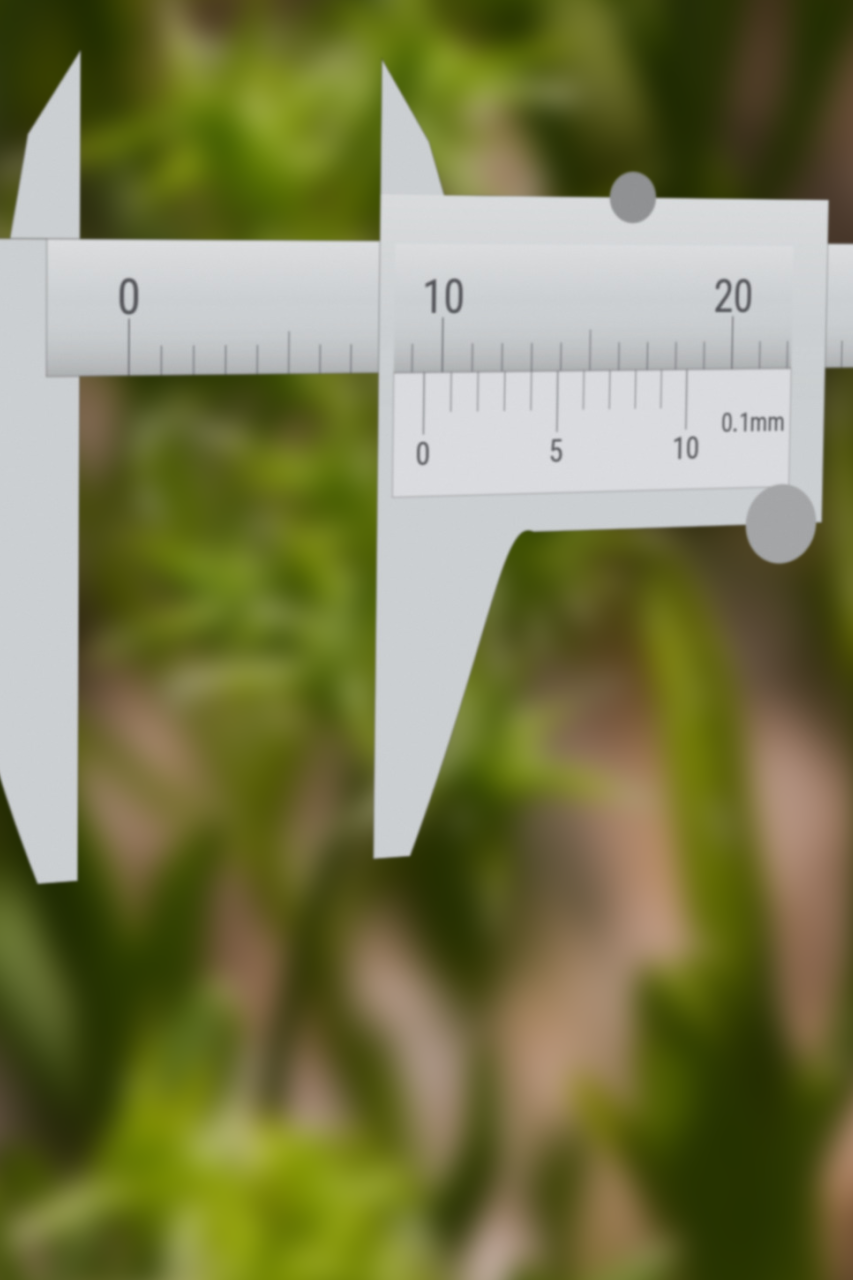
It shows value=9.4 unit=mm
